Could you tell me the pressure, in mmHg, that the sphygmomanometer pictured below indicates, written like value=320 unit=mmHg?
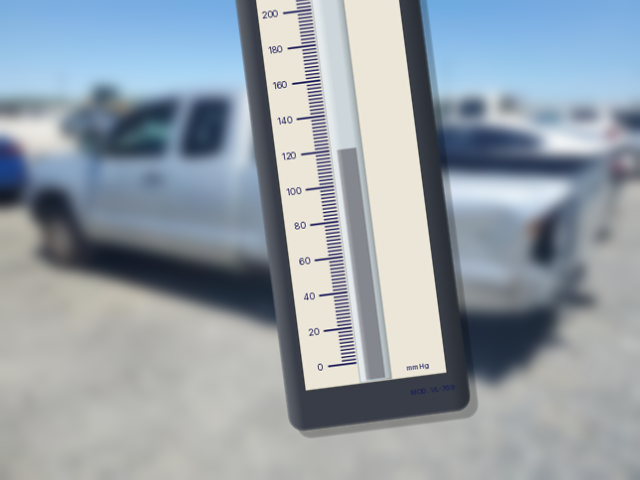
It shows value=120 unit=mmHg
